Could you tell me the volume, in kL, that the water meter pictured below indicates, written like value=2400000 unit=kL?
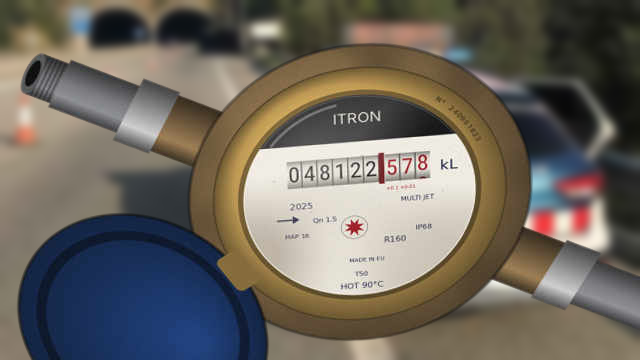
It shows value=48122.578 unit=kL
